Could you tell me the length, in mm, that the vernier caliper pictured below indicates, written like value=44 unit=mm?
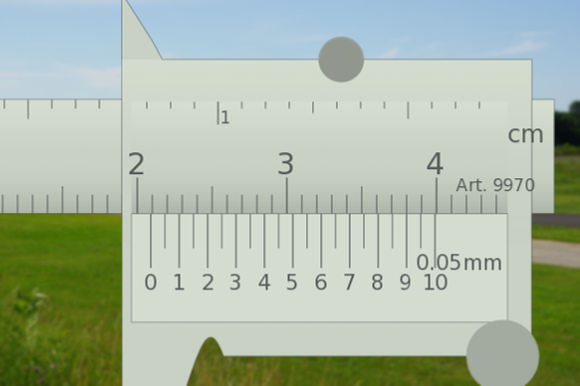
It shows value=20.9 unit=mm
